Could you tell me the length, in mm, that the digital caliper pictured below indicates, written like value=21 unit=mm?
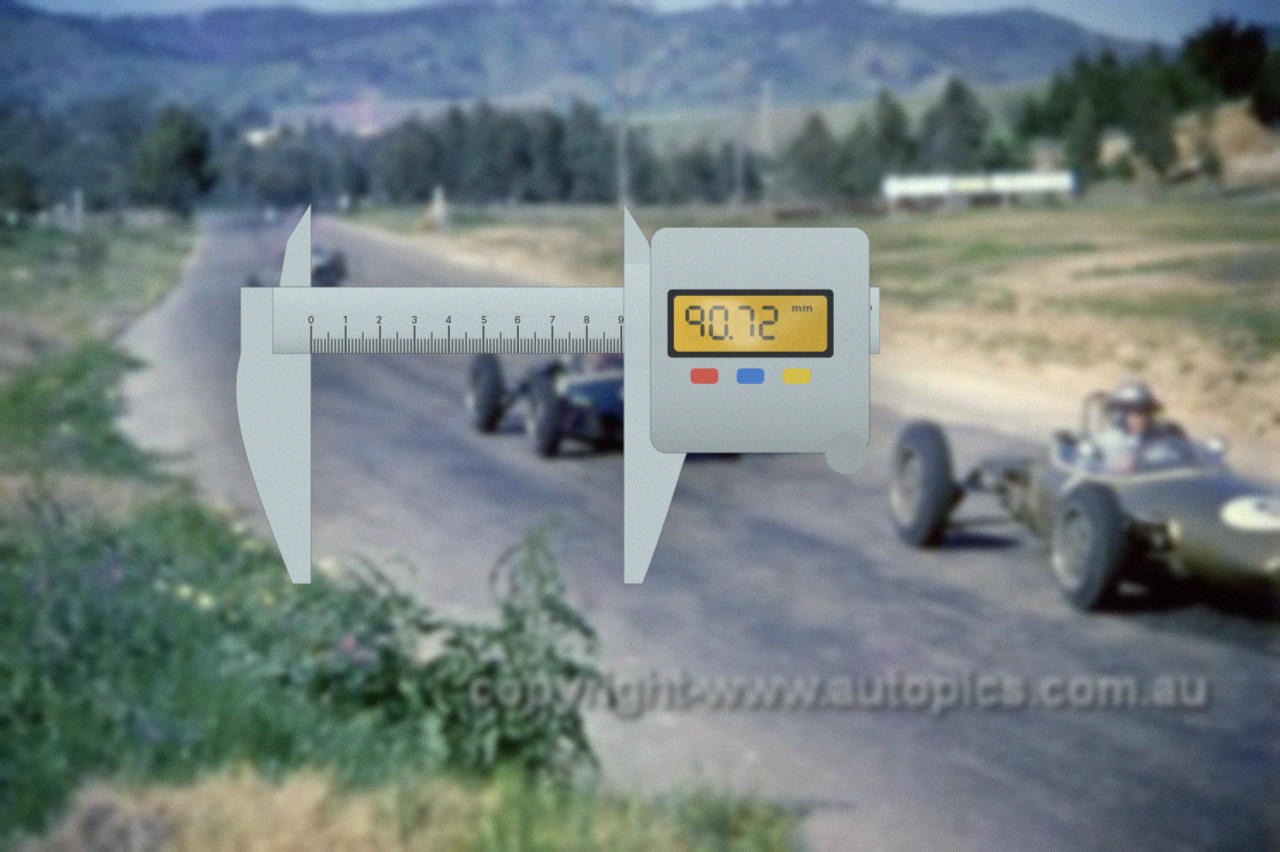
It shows value=90.72 unit=mm
